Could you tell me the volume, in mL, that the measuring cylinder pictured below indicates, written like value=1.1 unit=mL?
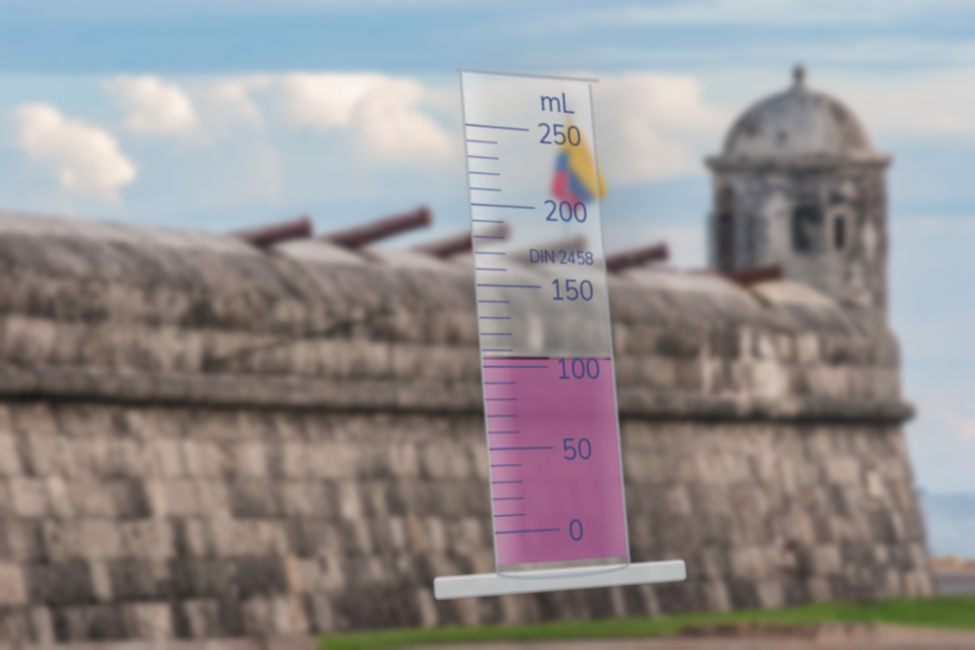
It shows value=105 unit=mL
